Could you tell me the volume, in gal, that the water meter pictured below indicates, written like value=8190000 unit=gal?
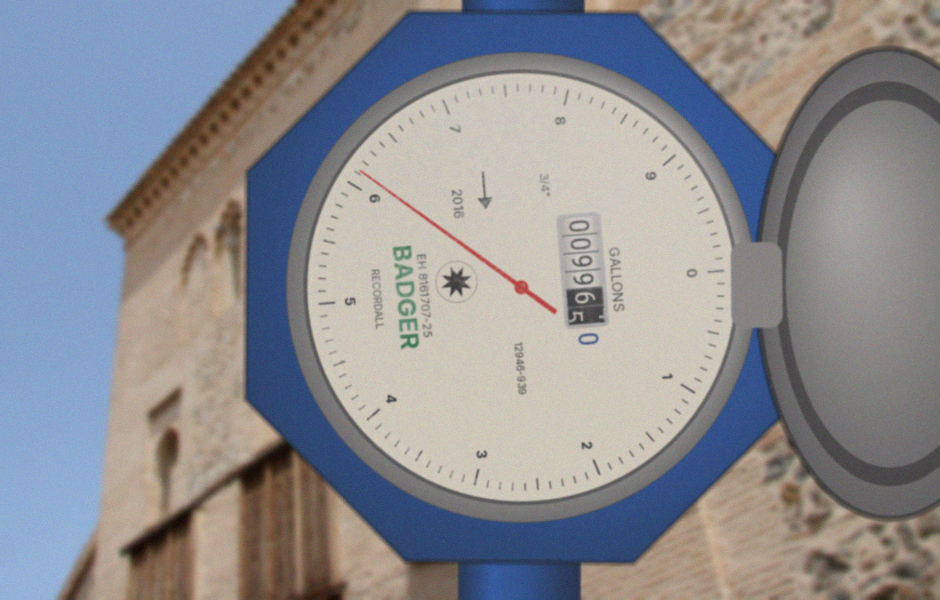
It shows value=99646.1 unit=gal
